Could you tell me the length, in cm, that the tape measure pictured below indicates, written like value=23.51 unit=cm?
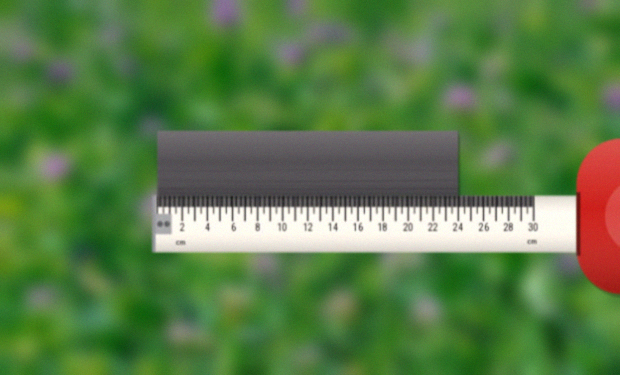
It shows value=24 unit=cm
